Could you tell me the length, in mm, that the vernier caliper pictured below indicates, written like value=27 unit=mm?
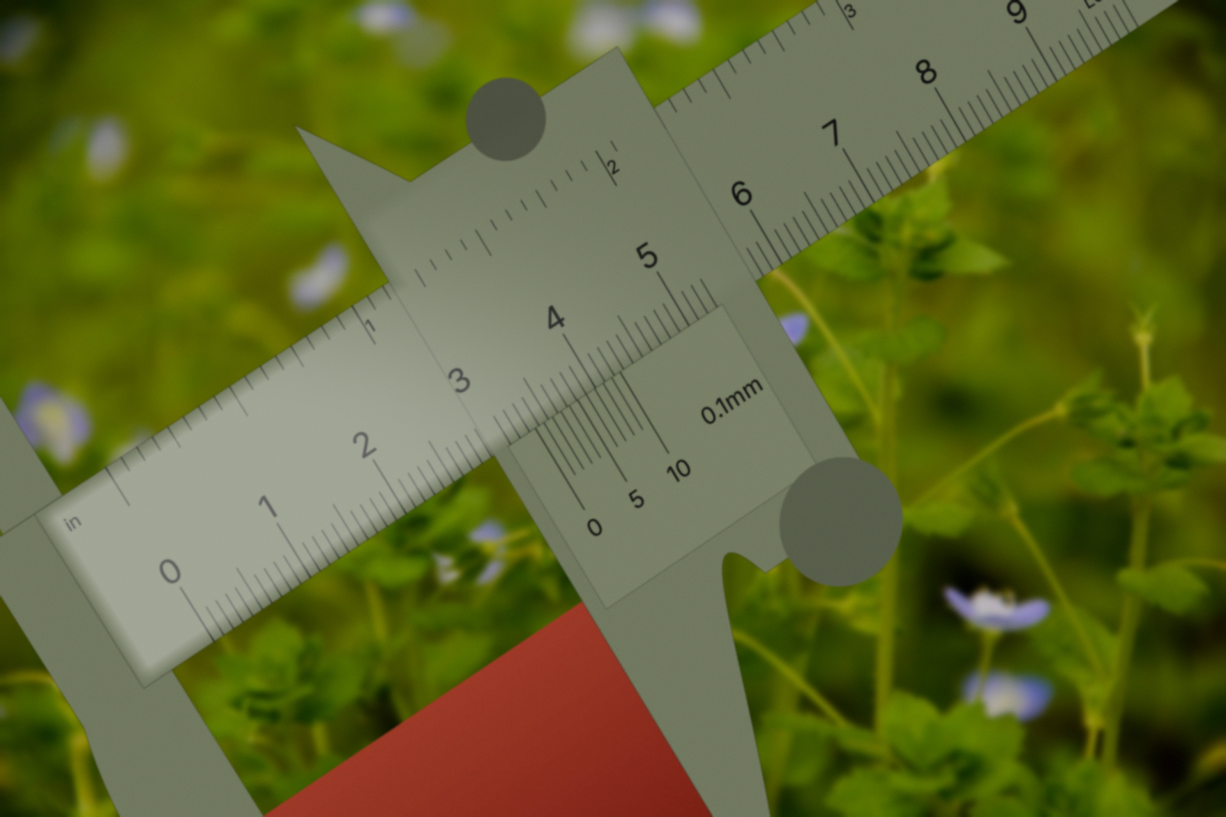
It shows value=33.6 unit=mm
